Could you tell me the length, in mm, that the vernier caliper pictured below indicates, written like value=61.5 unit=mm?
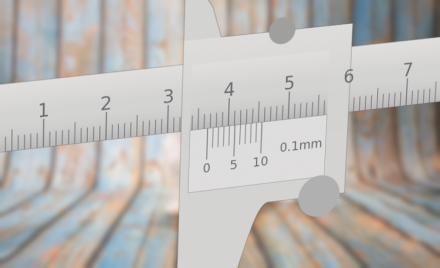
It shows value=36.6 unit=mm
